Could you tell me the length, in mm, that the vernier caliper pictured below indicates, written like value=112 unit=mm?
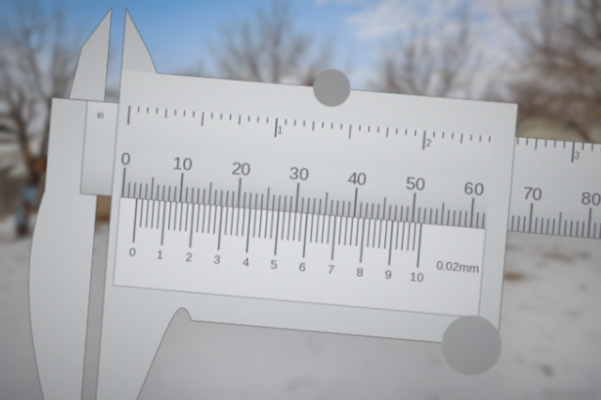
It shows value=2.5 unit=mm
